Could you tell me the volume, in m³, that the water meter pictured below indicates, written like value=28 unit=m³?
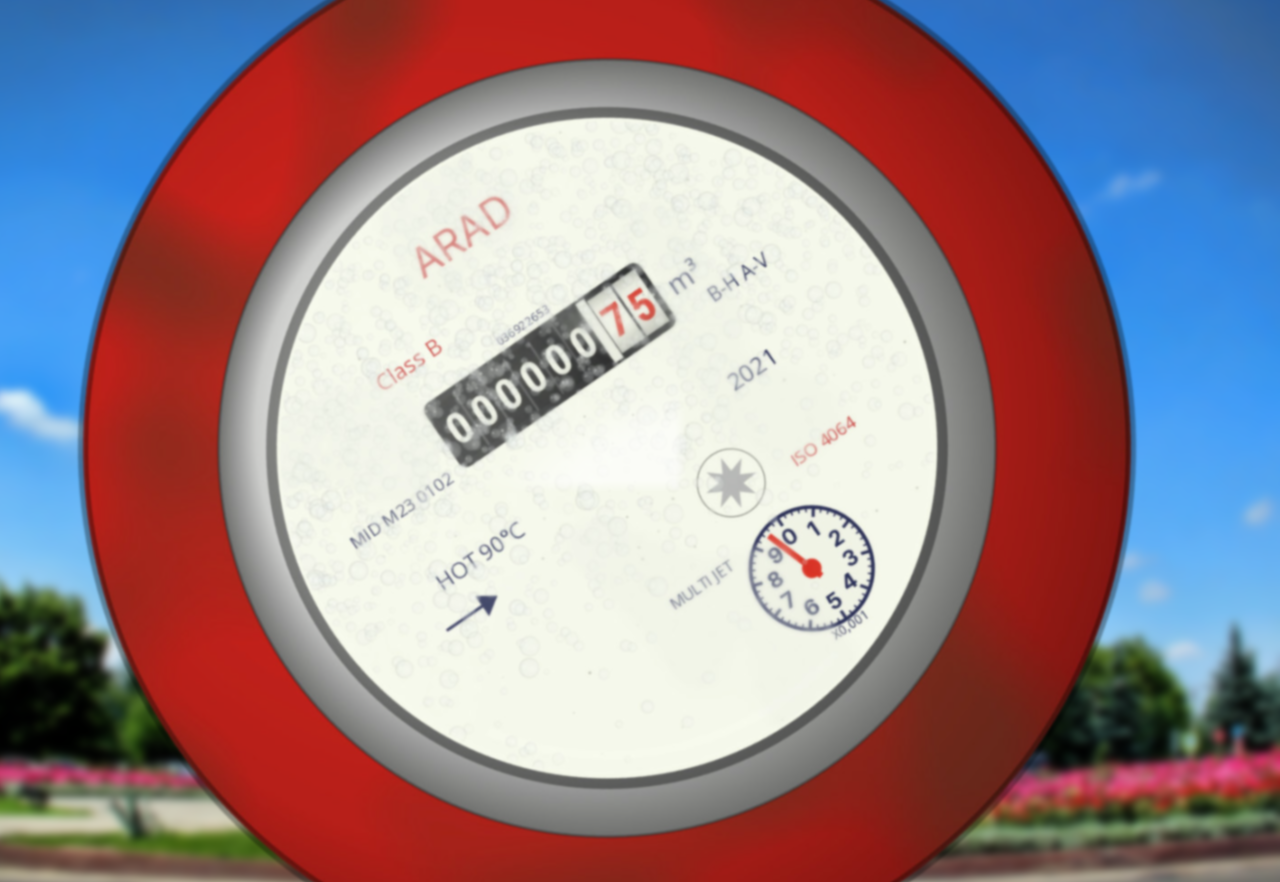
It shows value=0.749 unit=m³
